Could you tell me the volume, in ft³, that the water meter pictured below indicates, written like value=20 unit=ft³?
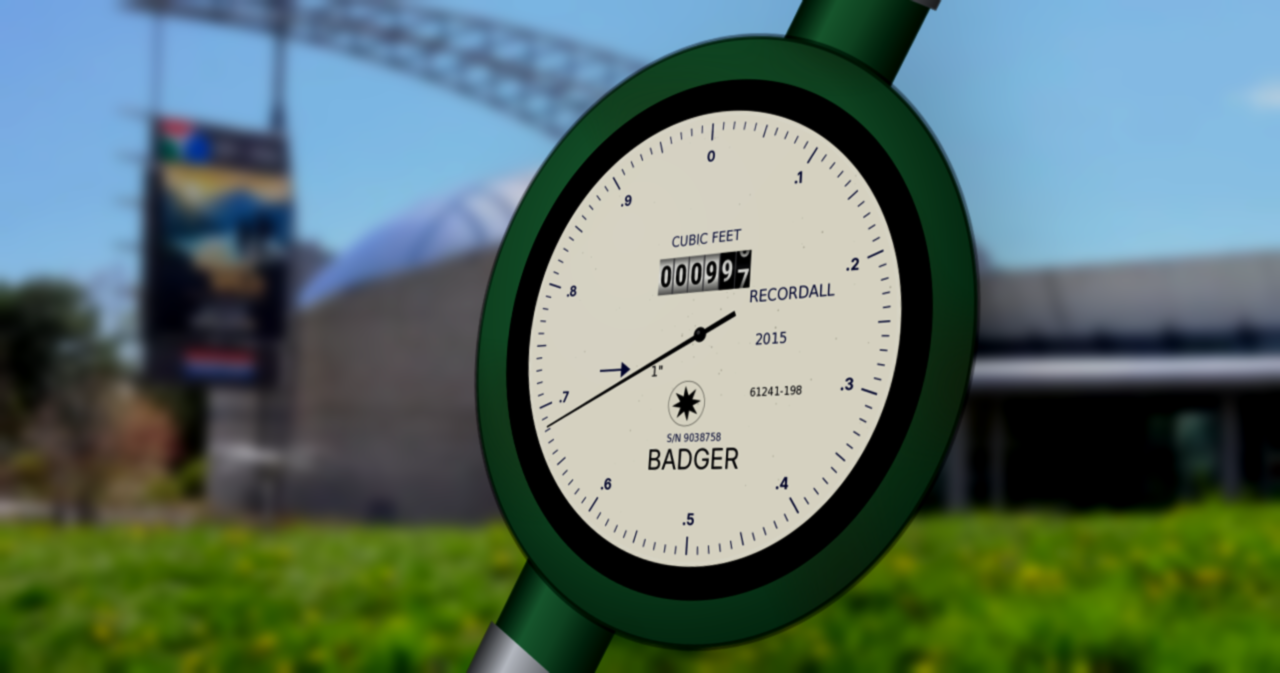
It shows value=996.68 unit=ft³
